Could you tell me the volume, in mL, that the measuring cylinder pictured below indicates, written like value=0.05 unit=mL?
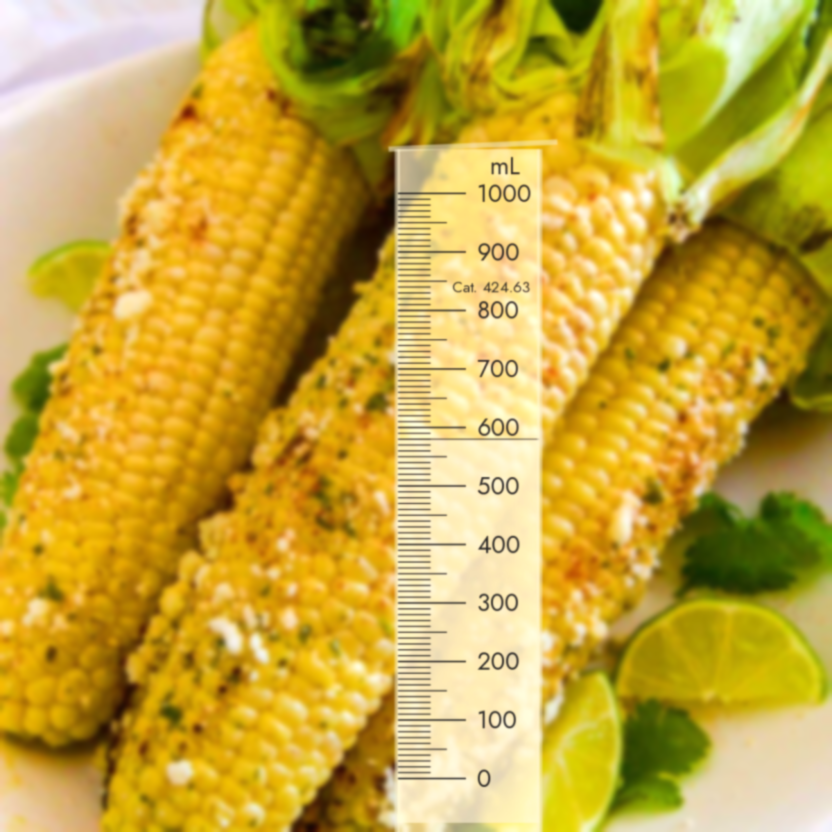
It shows value=580 unit=mL
